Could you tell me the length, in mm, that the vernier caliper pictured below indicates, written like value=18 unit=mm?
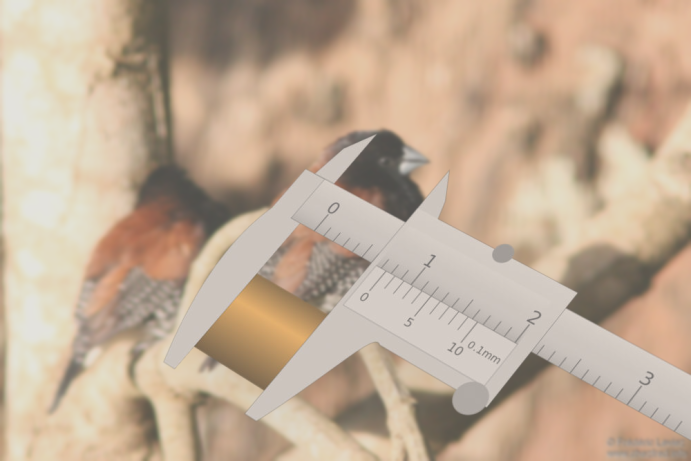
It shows value=7.5 unit=mm
